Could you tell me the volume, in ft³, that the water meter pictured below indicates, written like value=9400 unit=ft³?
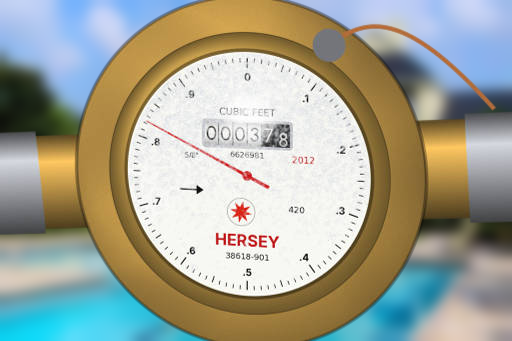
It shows value=377.82 unit=ft³
